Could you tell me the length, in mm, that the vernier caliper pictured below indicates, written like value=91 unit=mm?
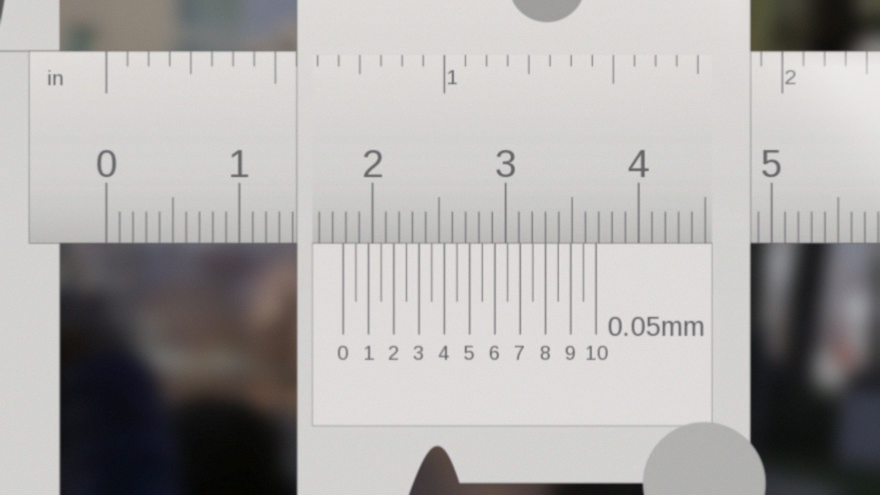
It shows value=17.8 unit=mm
